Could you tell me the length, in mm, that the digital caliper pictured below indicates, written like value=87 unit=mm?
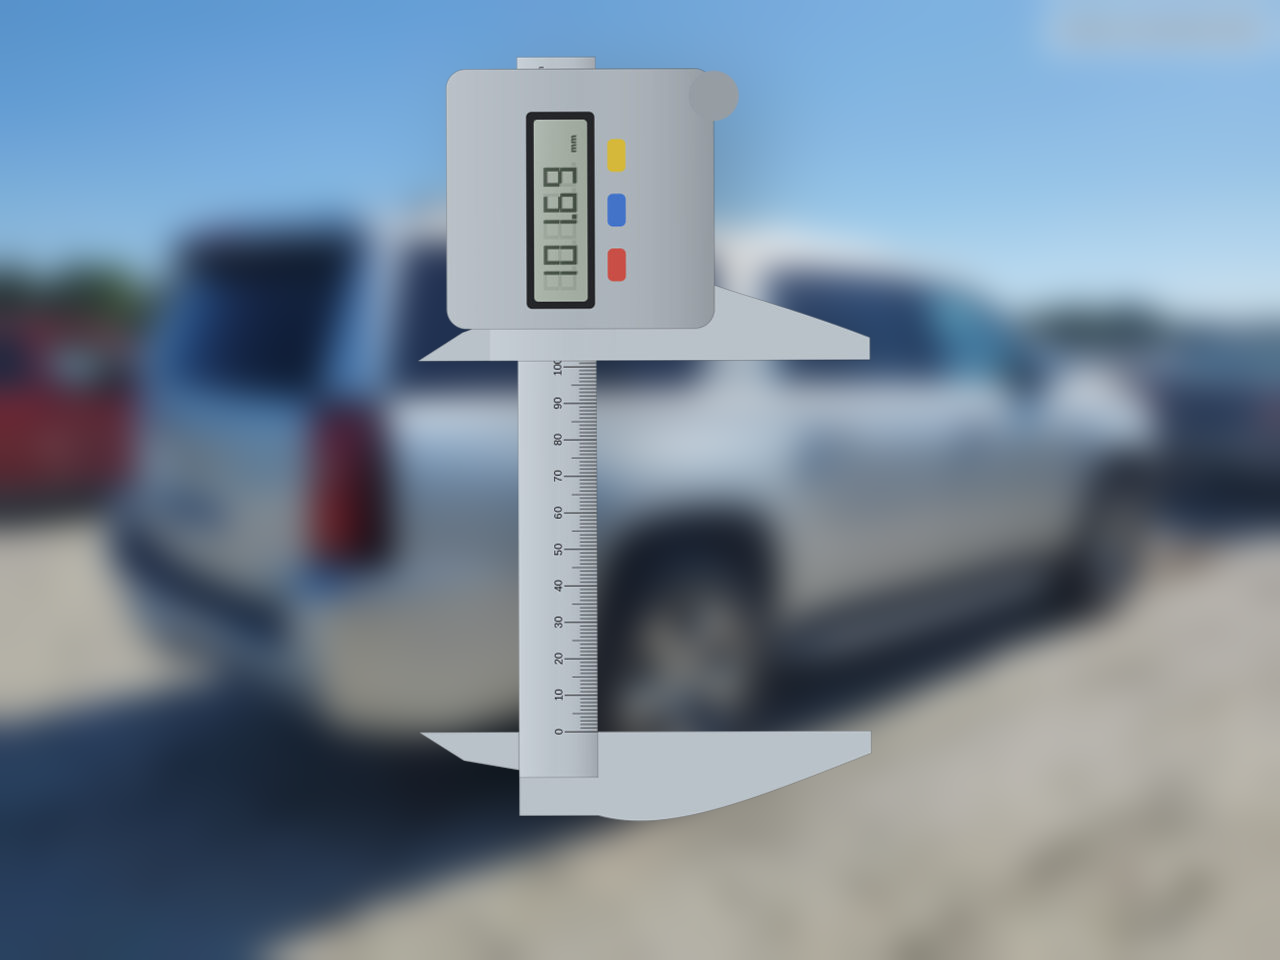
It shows value=101.69 unit=mm
